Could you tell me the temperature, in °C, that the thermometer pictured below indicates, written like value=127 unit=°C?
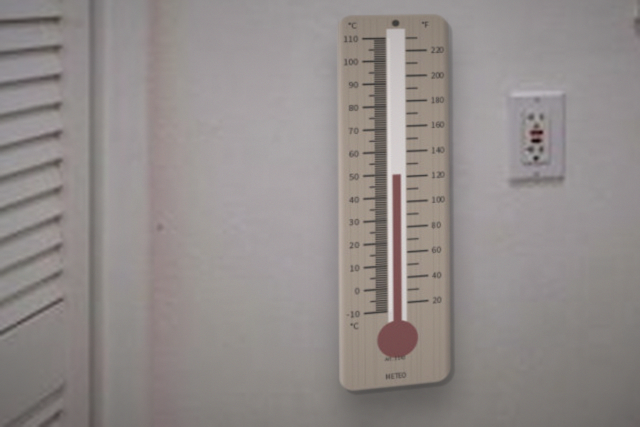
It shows value=50 unit=°C
